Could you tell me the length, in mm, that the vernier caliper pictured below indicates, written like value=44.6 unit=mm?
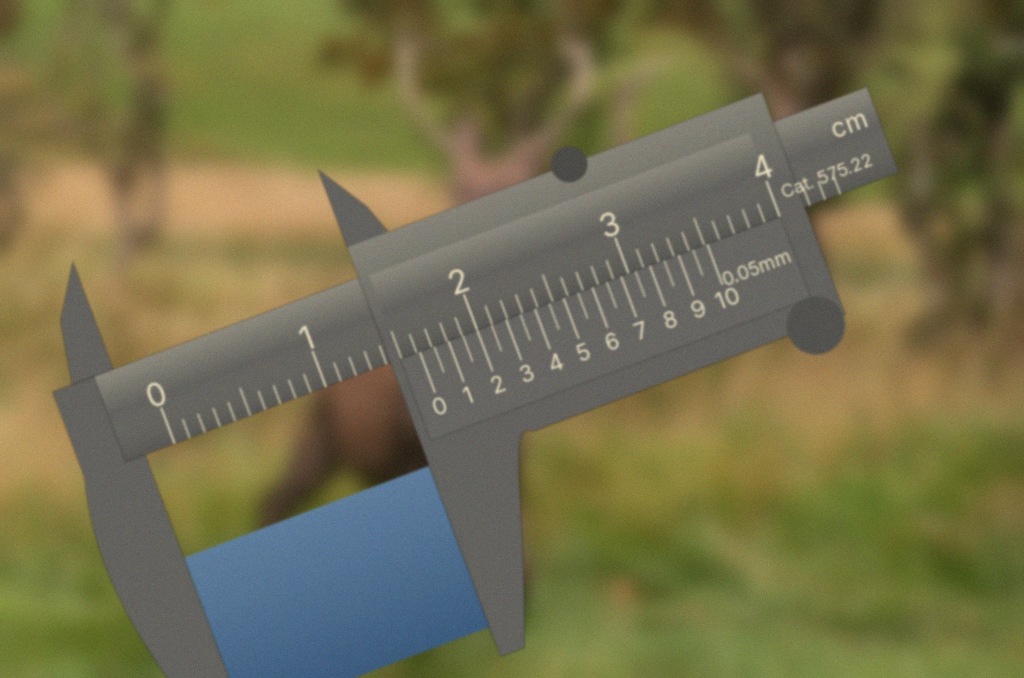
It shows value=16.2 unit=mm
